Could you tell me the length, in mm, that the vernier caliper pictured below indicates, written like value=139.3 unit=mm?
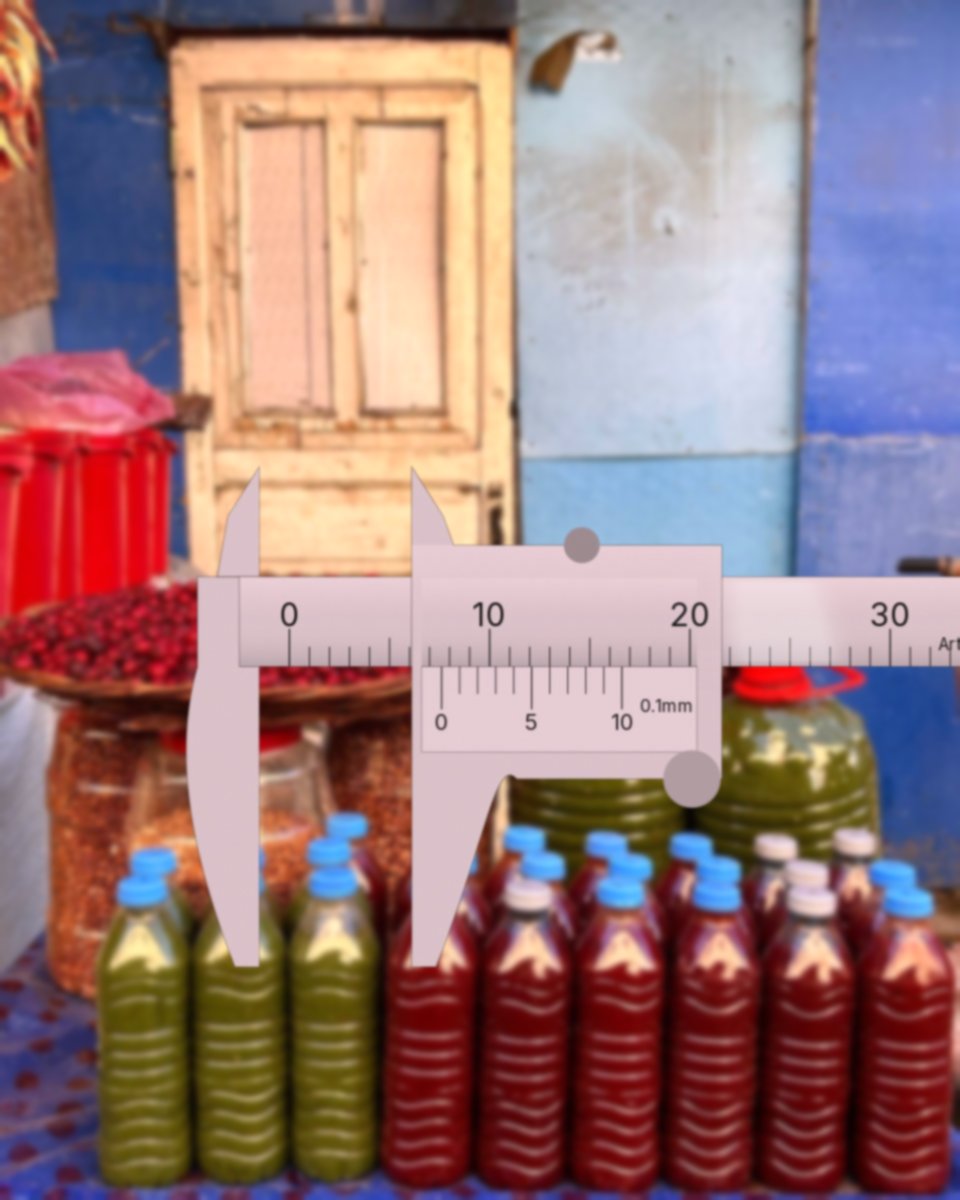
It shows value=7.6 unit=mm
